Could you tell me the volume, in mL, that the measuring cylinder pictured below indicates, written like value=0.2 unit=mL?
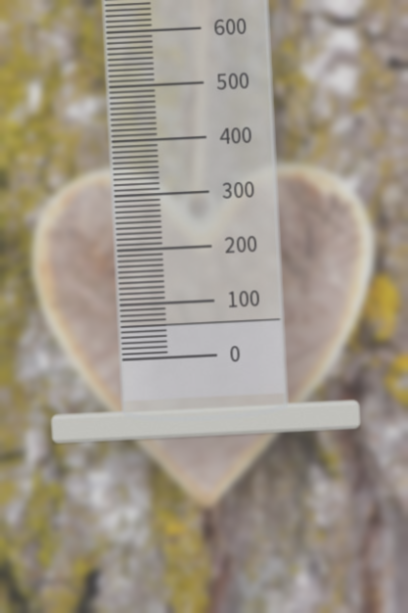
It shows value=60 unit=mL
